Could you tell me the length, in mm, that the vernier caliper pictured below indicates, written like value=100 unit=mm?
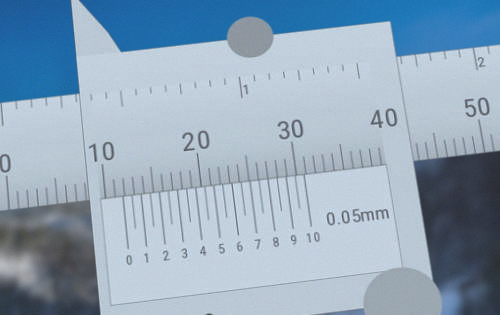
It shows value=11.8 unit=mm
